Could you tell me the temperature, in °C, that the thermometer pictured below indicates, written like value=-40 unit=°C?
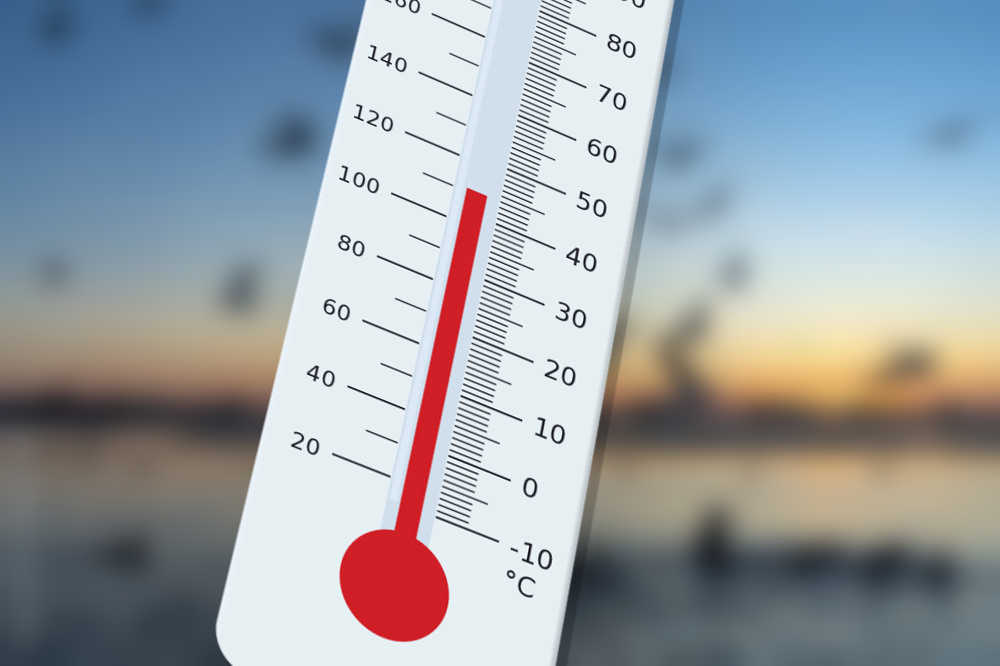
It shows value=44 unit=°C
